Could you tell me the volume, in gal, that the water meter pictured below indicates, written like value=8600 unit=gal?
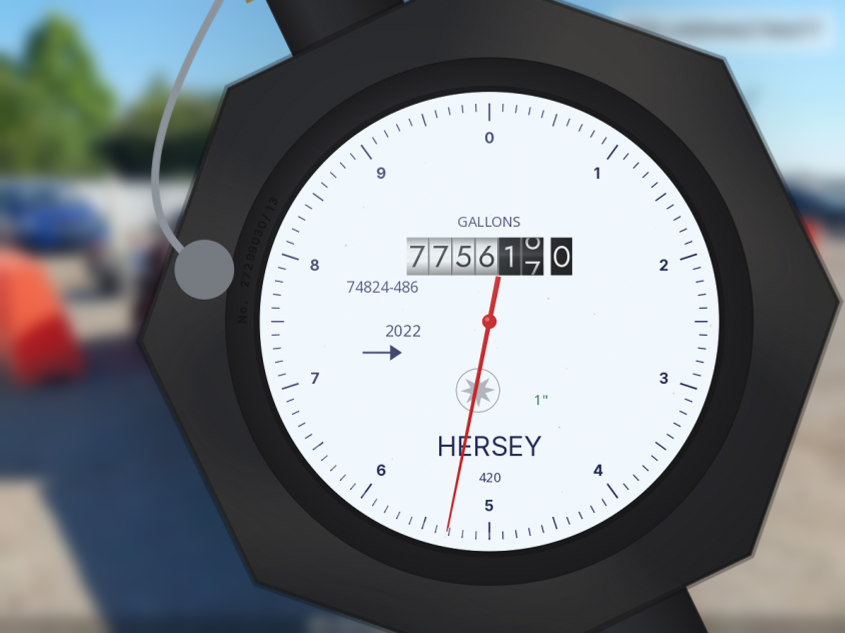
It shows value=7756165.3 unit=gal
